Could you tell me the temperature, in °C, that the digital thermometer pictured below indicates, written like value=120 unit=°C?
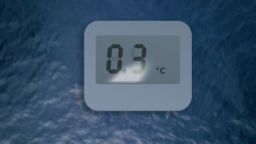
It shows value=0.3 unit=°C
